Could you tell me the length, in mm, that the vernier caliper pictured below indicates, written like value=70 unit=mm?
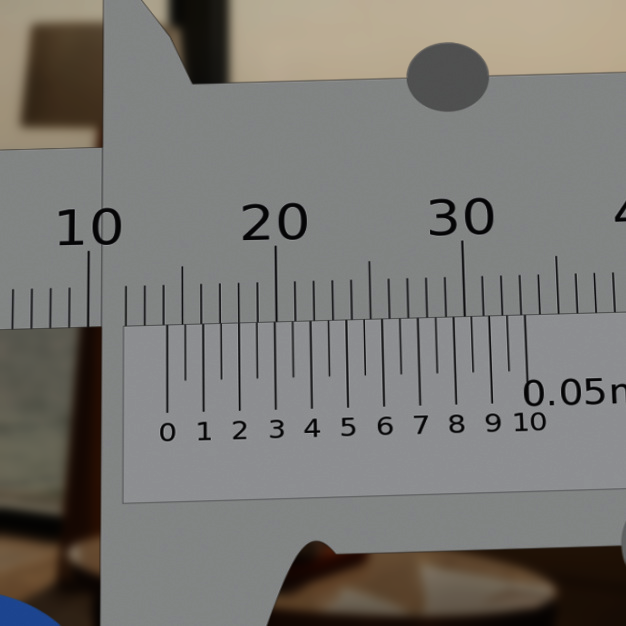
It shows value=14.2 unit=mm
